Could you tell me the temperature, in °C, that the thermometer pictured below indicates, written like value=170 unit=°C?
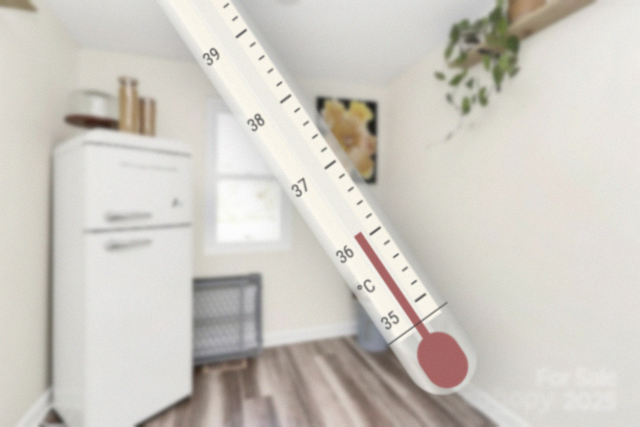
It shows value=36.1 unit=°C
